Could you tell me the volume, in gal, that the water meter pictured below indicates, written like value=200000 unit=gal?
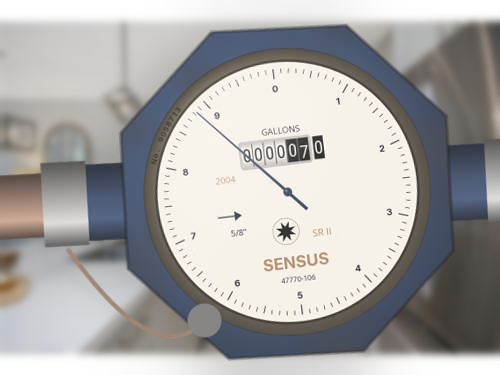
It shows value=68.8 unit=gal
